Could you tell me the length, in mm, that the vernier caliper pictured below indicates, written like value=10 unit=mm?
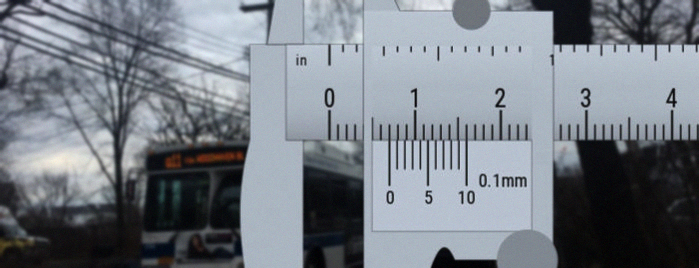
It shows value=7.0 unit=mm
